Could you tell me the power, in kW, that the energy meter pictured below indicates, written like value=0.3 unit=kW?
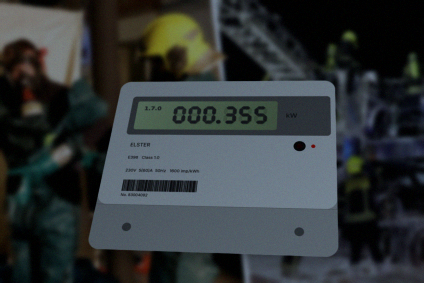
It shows value=0.355 unit=kW
